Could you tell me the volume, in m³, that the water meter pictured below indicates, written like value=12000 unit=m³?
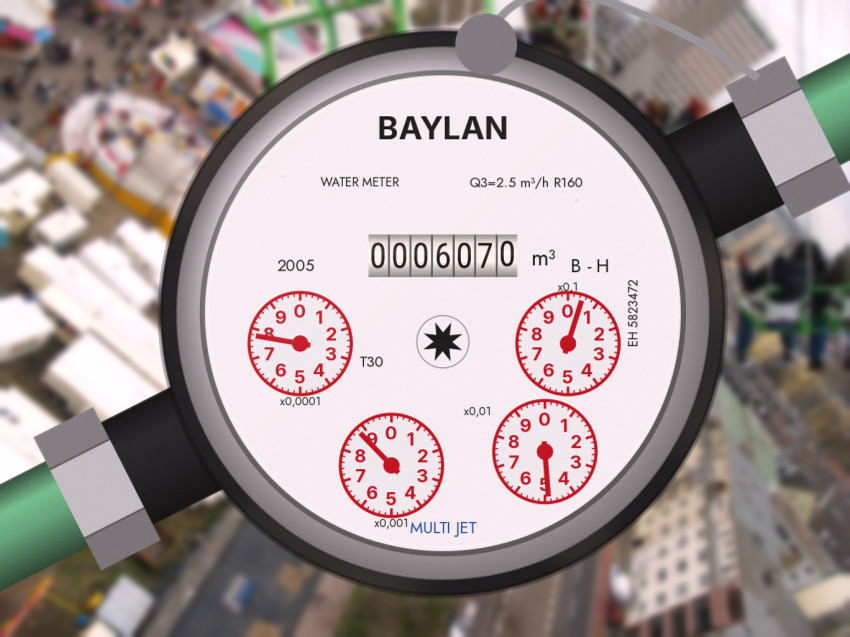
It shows value=6070.0487 unit=m³
